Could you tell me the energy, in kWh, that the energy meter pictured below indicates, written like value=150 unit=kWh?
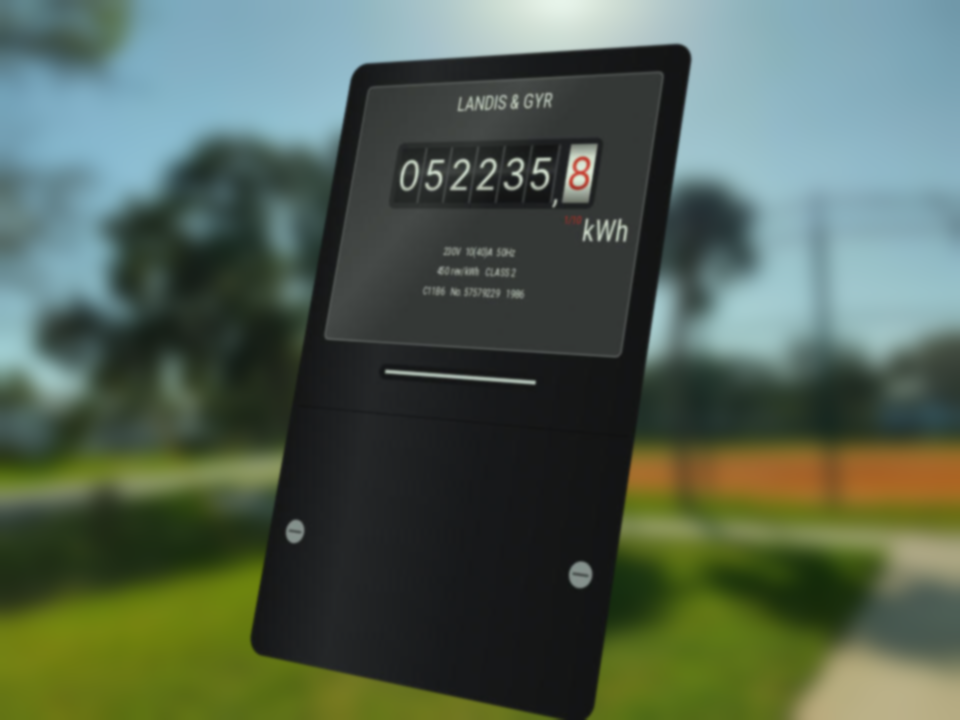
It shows value=52235.8 unit=kWh
